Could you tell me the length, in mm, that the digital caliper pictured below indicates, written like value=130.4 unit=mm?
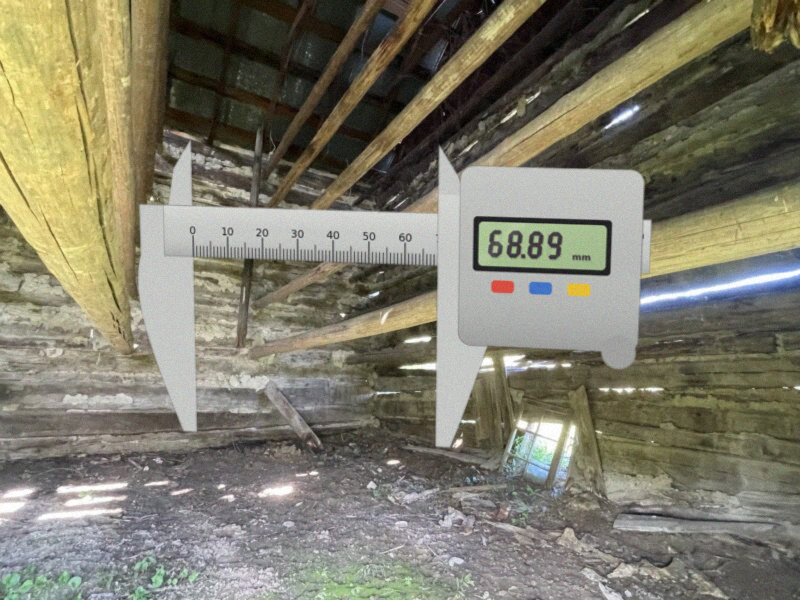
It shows value=68.89 unit=mm
